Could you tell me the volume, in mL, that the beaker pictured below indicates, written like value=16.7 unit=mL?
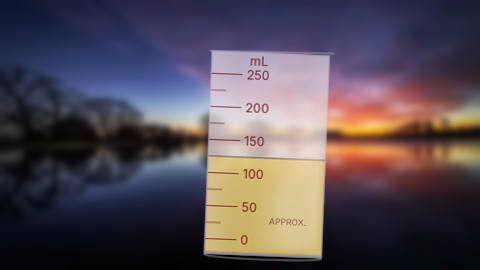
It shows value=125 unit=mL
